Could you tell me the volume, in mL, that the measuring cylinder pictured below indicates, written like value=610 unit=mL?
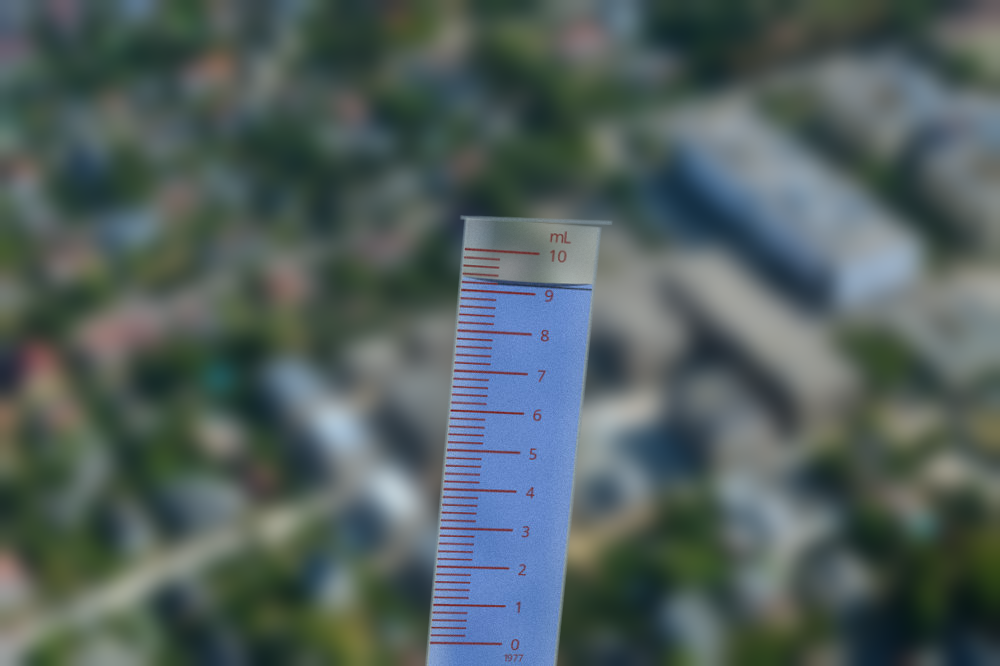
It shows value=9.2 unit=mL
